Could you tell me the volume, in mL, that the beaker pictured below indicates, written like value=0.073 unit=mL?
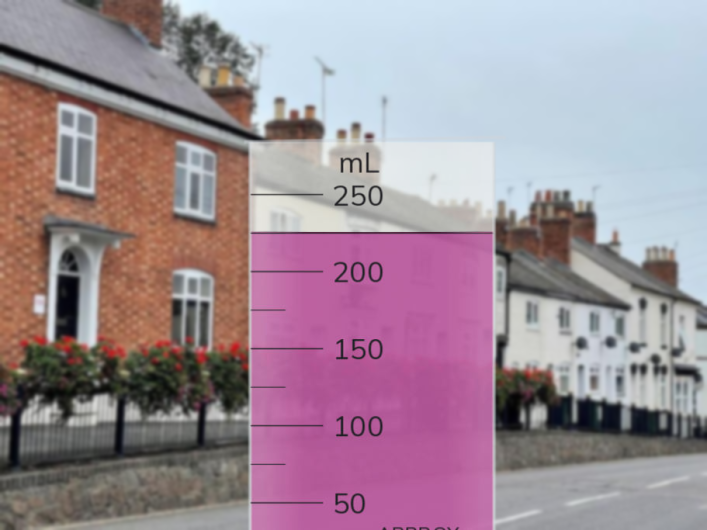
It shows value=225 unit=mL
